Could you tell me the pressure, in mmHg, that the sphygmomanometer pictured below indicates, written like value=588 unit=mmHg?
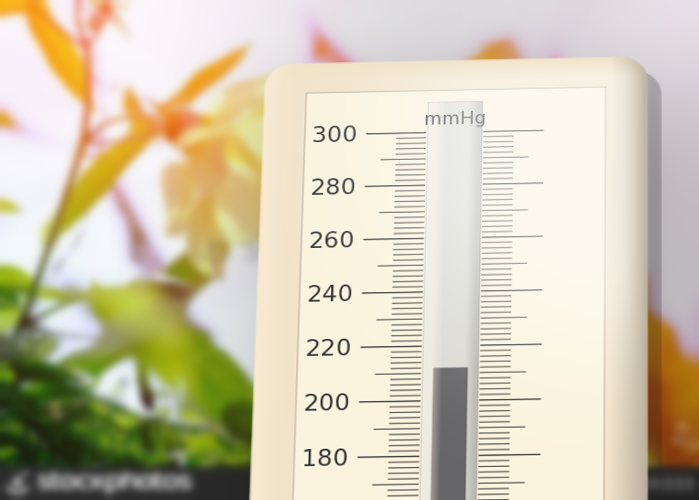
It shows value=212 unit=mmHg
